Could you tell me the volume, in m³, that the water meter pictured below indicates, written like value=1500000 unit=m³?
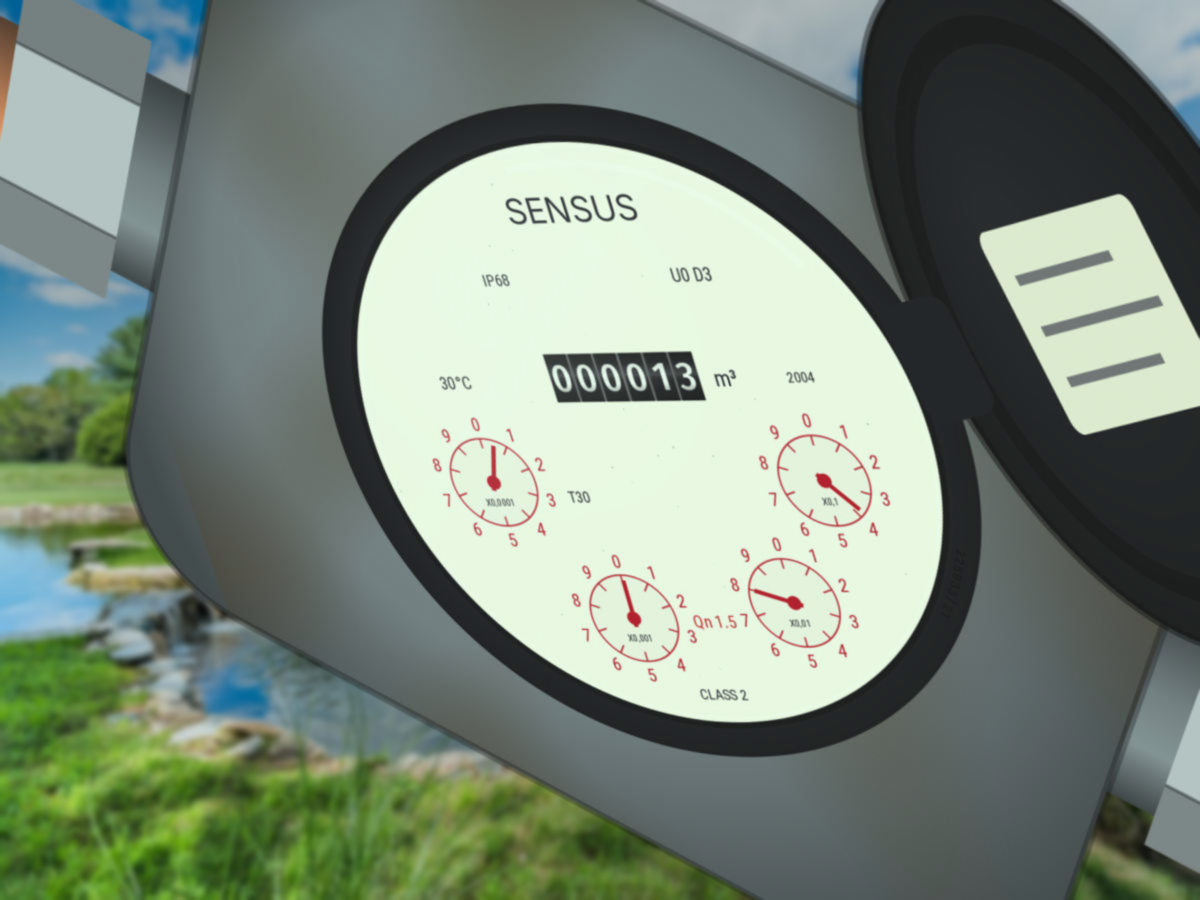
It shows value=13.3800 unit=m³
